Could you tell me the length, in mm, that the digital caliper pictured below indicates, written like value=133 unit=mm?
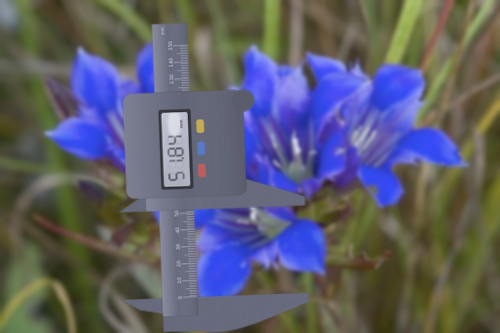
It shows value=51.84 unit=mm
